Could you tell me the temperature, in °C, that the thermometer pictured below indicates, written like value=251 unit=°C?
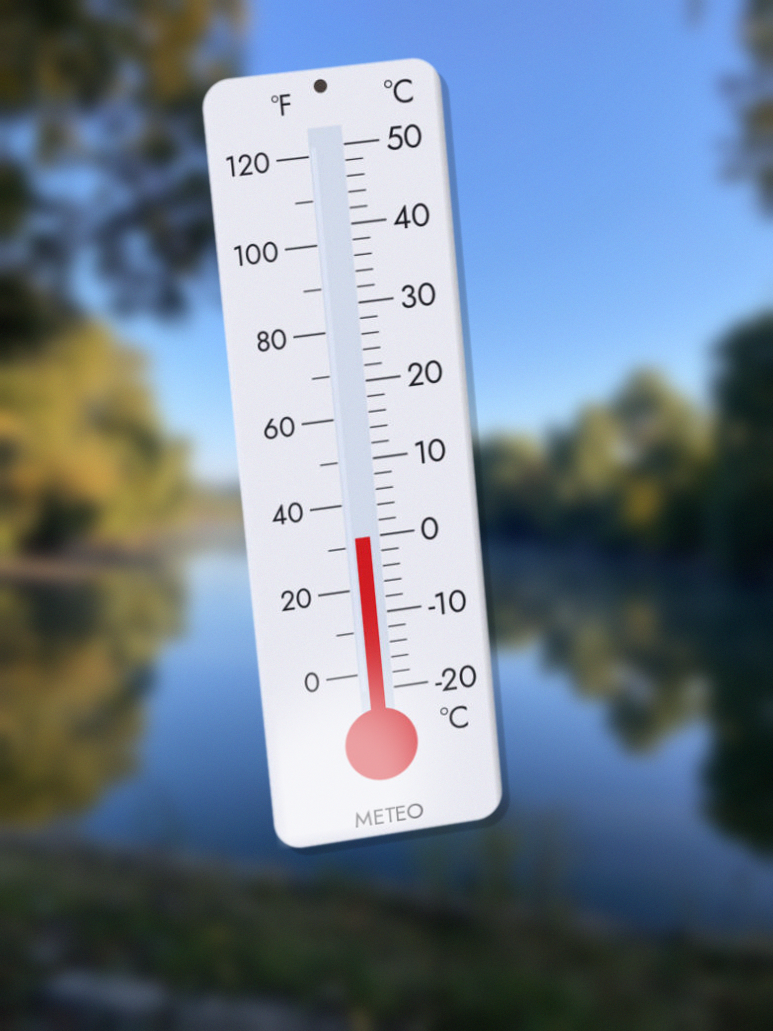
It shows value=0 unit=°C
